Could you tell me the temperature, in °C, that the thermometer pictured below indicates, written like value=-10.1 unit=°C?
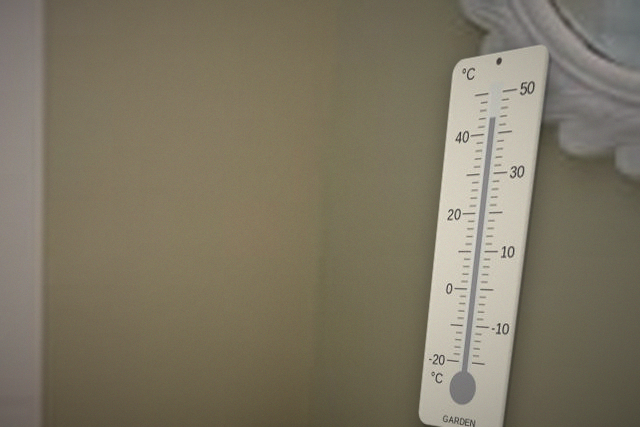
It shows value=44 unit=°C
